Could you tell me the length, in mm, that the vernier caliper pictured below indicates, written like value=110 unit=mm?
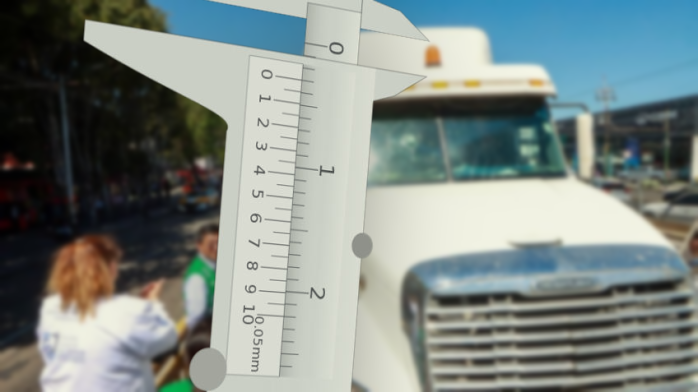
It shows value=3.0 unit=mm
